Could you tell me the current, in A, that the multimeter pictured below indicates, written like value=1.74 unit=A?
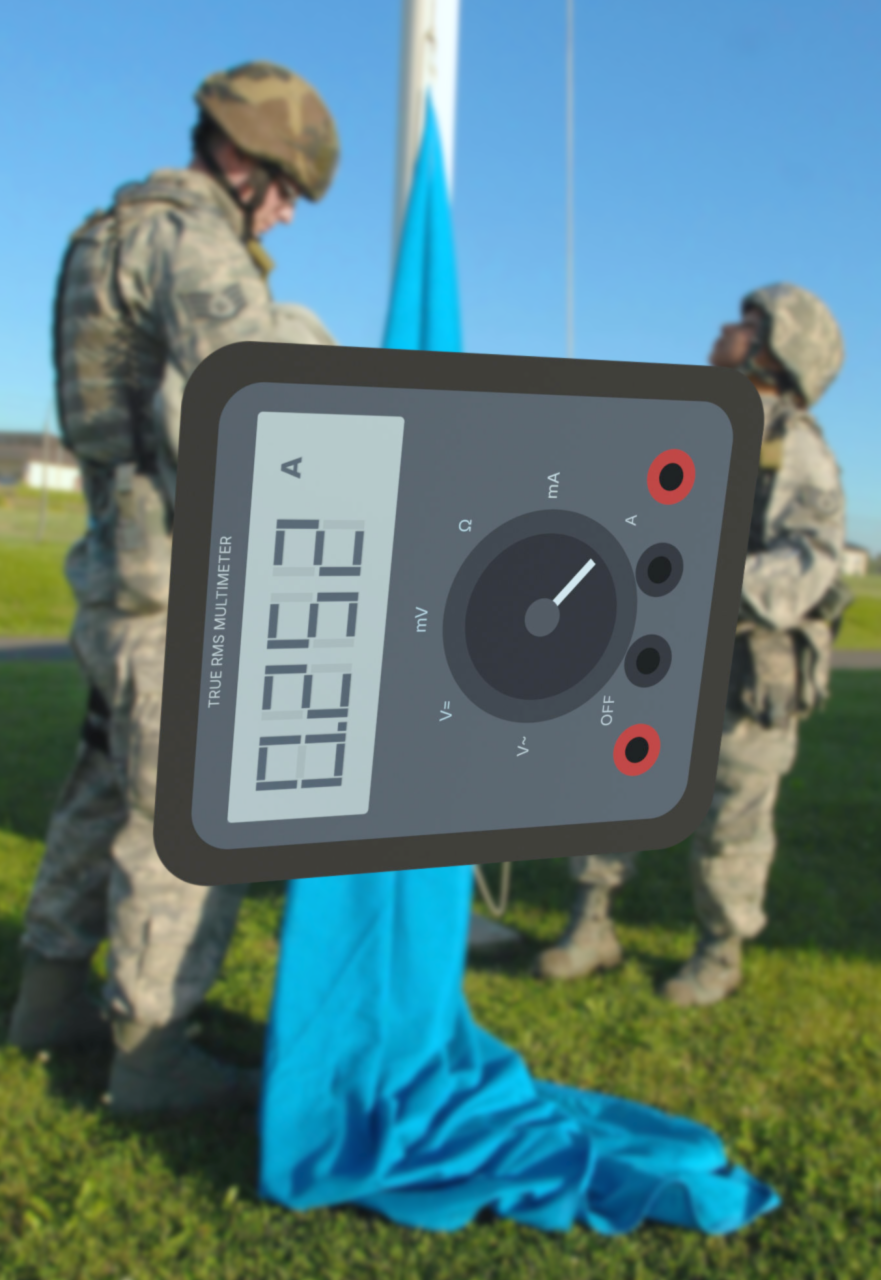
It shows value=0.252 unit=A
